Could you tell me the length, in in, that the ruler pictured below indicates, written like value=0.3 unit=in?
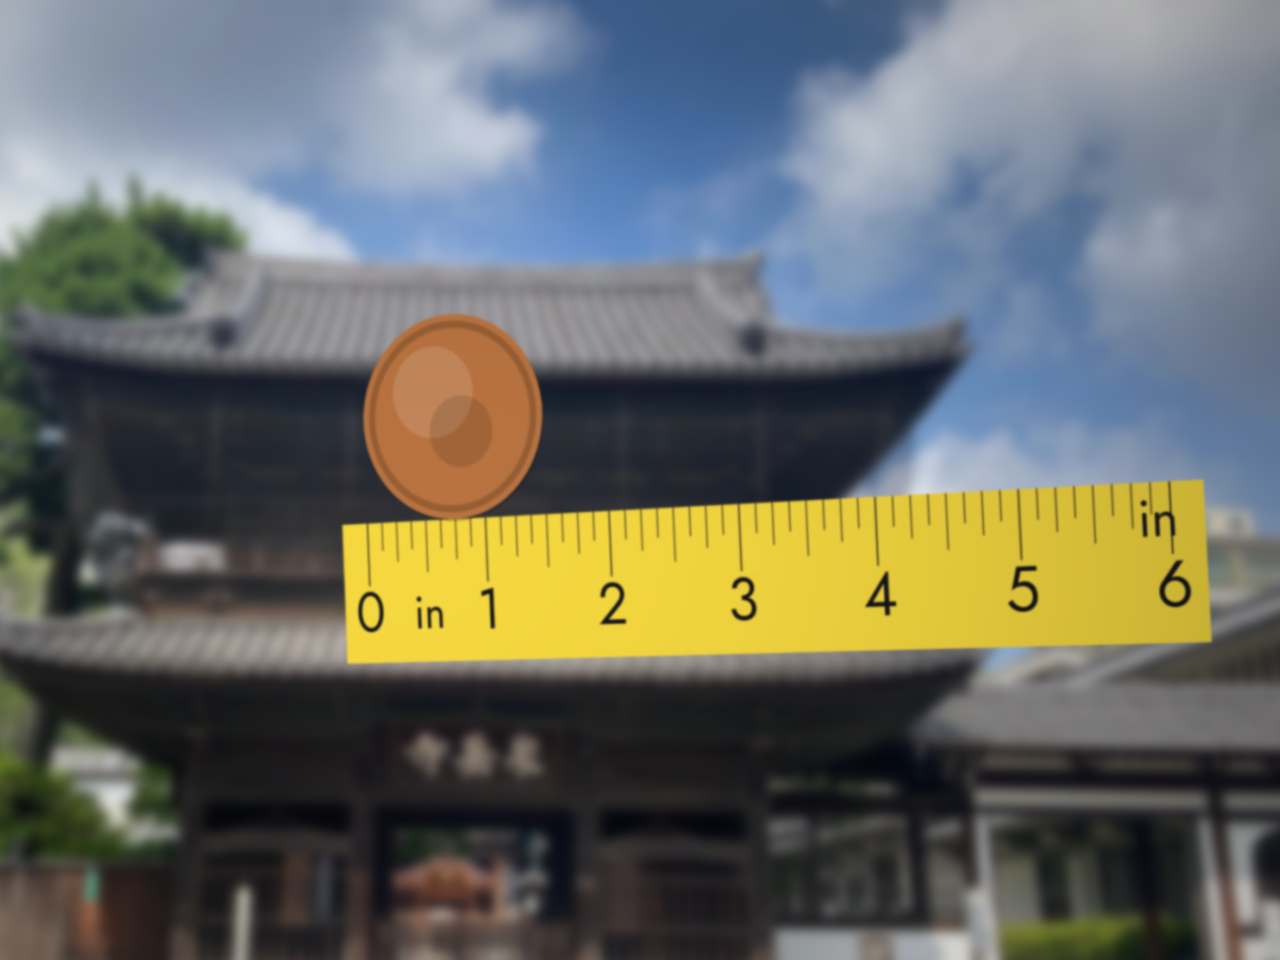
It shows value=1.5 unit=in
